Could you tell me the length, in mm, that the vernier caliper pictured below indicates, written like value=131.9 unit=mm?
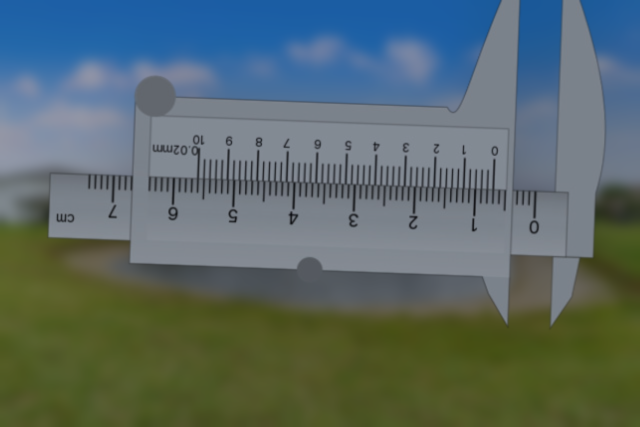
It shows value=7.0 unit=mm
